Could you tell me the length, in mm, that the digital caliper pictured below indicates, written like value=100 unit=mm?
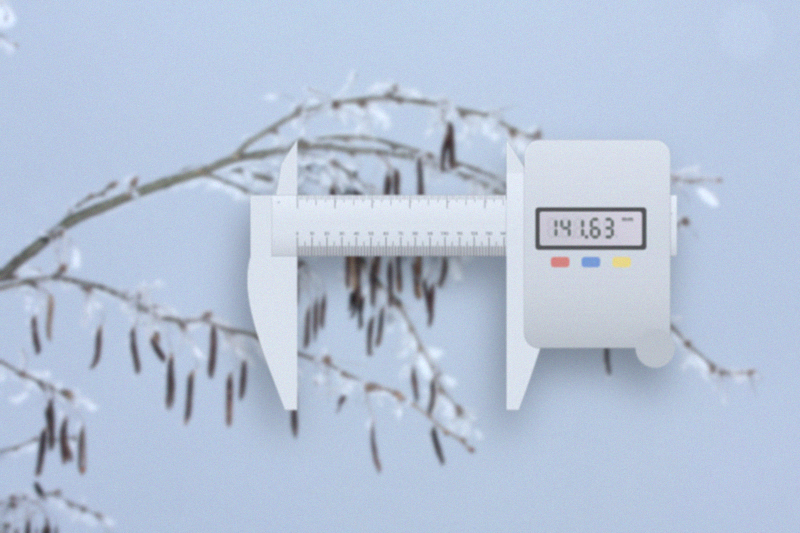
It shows value=141.63 unit=mm
